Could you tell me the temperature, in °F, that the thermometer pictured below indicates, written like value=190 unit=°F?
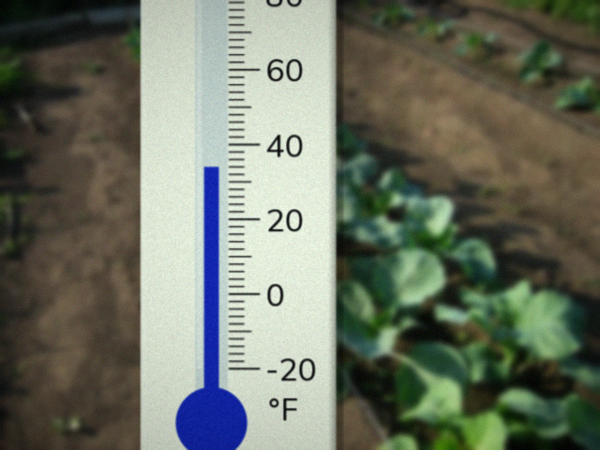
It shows value=34 unit=°F
